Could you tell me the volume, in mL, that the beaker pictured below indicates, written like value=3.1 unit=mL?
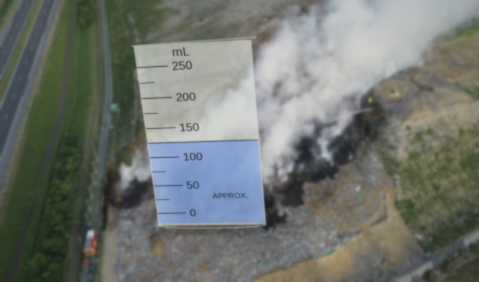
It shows value=125 unit=mL
